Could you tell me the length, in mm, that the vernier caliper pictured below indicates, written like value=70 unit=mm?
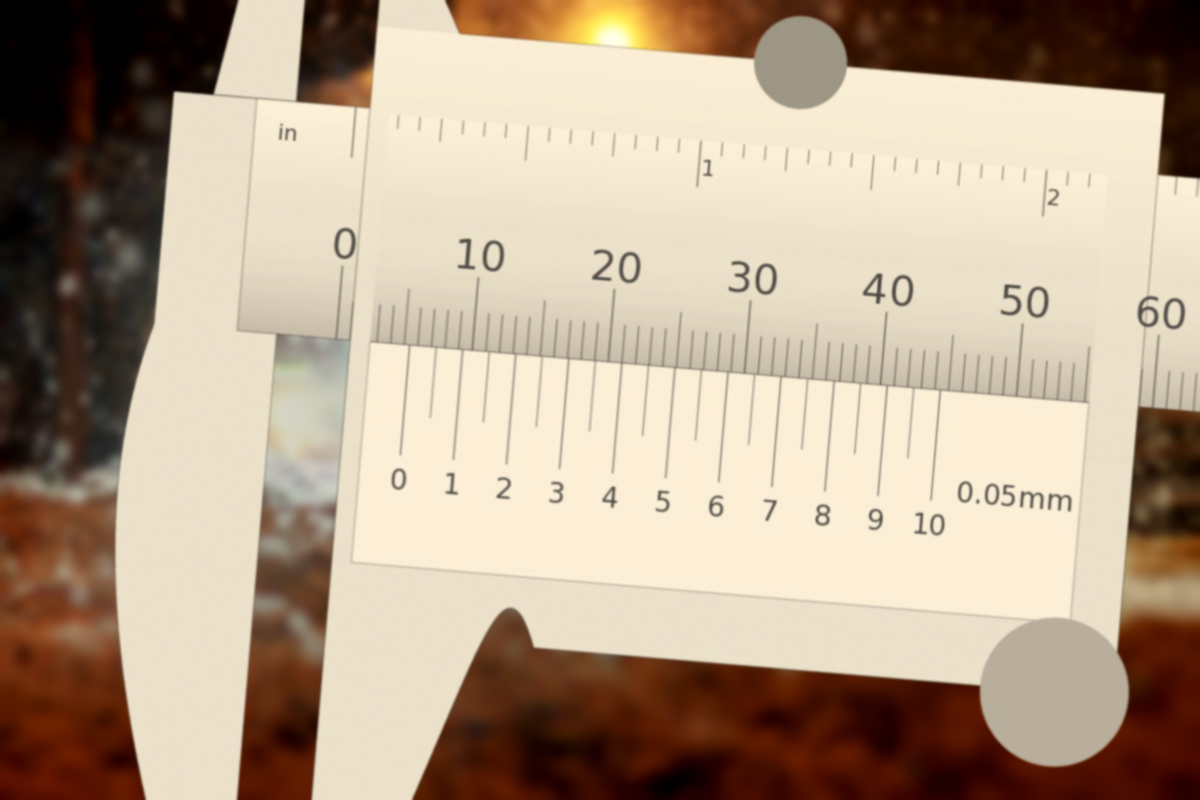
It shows value=5.4 unit=mm
